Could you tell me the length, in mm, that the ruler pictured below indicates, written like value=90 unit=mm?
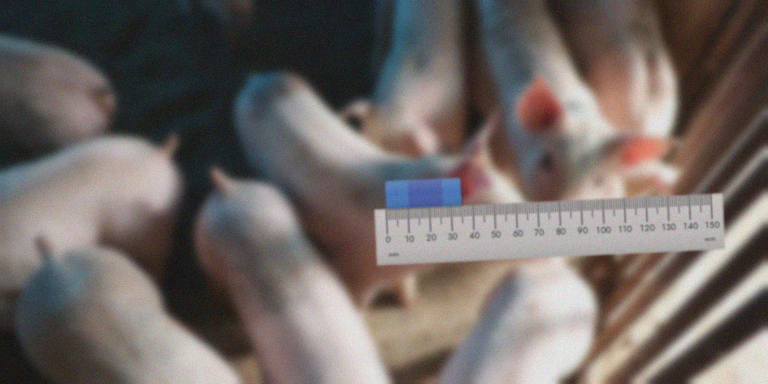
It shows value=35 unit=mm
